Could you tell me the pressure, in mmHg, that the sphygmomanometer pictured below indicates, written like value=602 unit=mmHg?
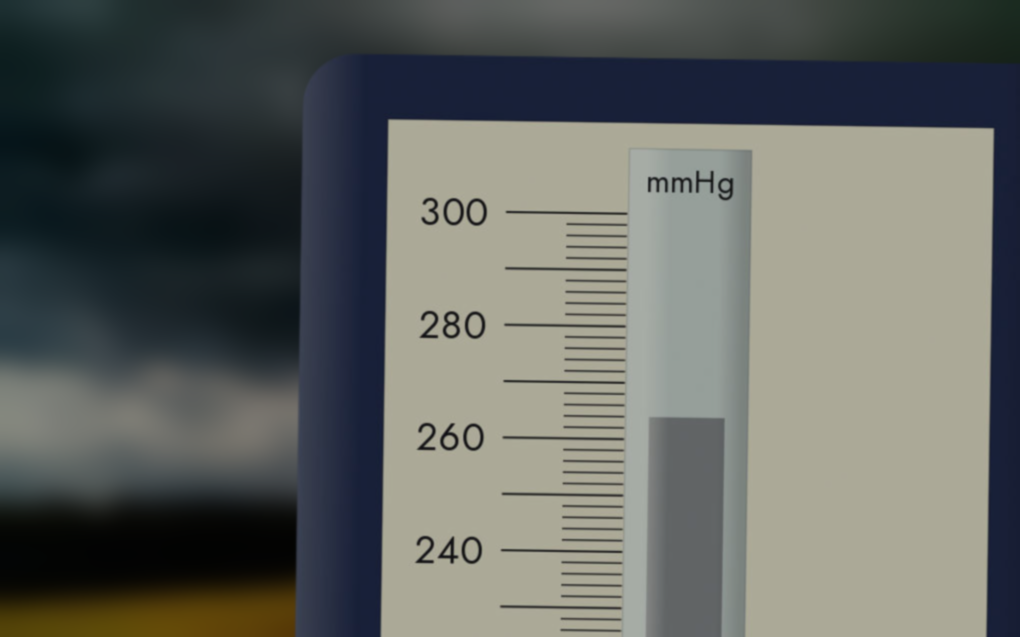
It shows value=264 unit=mmHg
